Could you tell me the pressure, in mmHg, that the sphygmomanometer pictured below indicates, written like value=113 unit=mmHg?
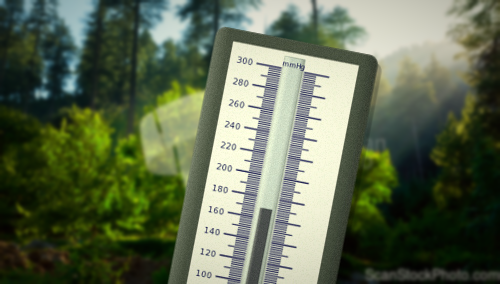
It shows value=170 unit=mmHg
